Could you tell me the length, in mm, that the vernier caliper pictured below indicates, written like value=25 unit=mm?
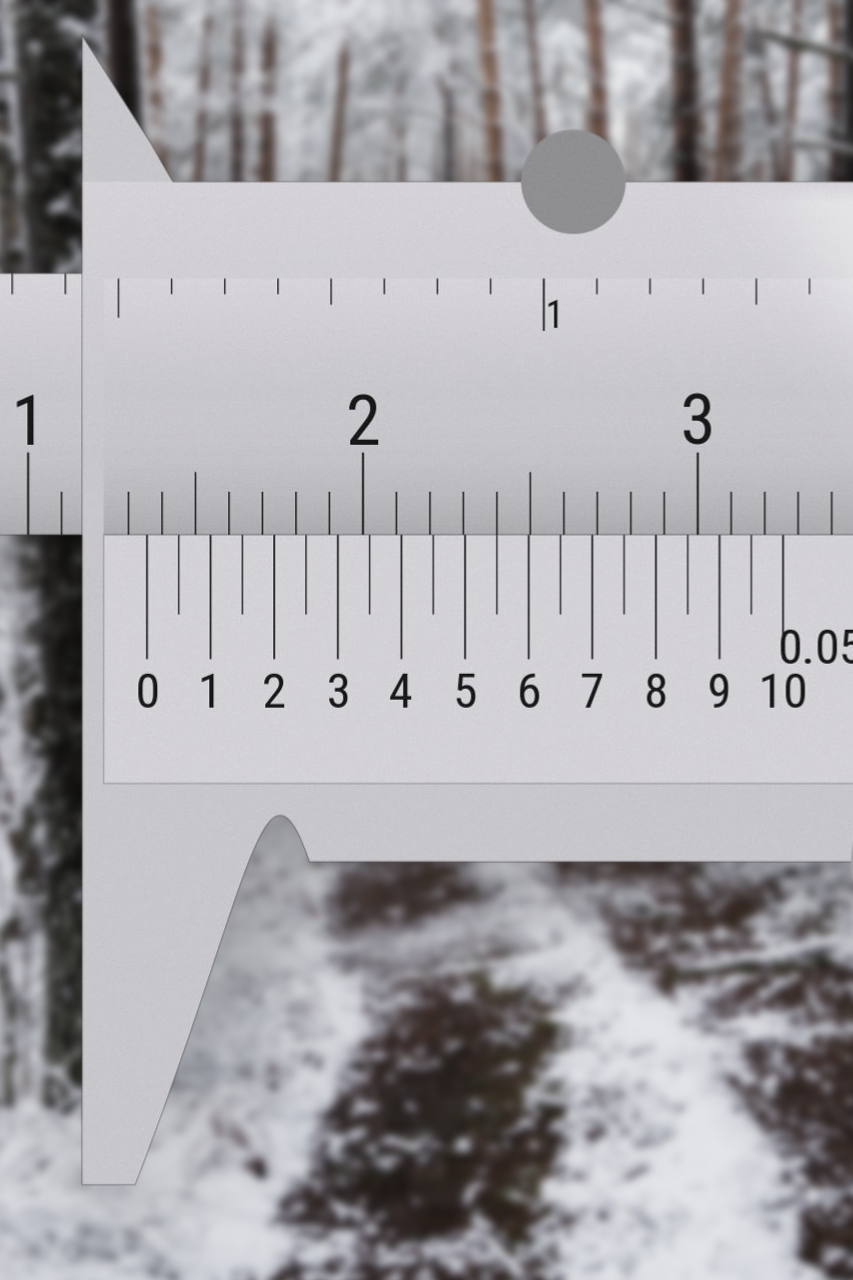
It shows value=13.55 unit=mm
